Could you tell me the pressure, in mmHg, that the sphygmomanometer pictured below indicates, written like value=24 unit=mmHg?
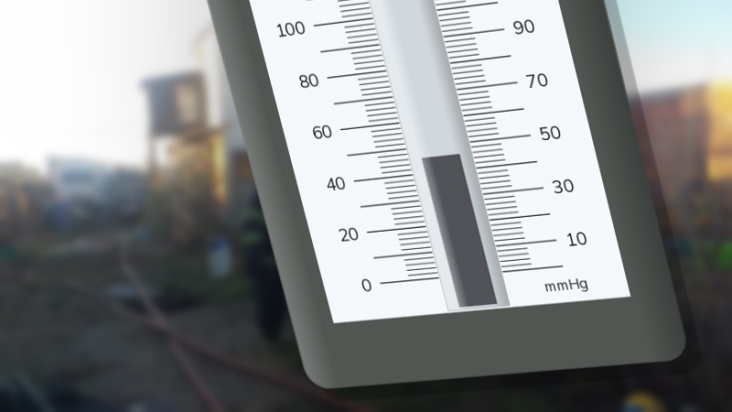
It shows value=46 unit=mmHg
